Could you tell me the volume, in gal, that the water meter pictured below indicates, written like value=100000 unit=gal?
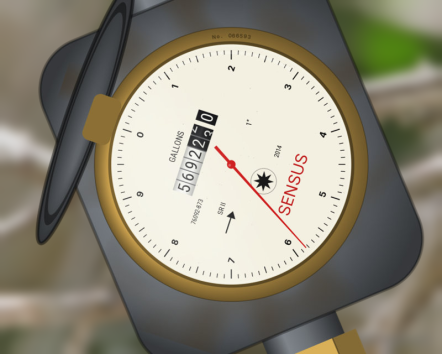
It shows value=5692225.8 unit=gal
